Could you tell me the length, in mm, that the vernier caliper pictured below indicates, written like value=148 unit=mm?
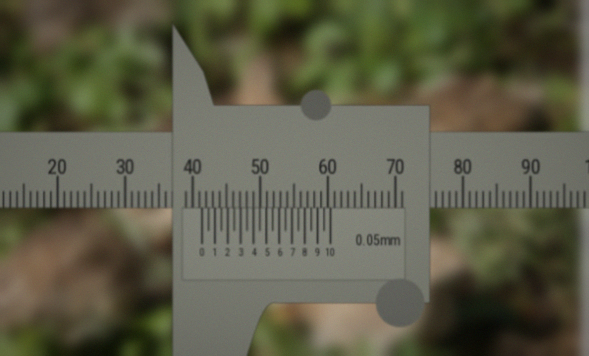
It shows value=41.4 unit=mm
